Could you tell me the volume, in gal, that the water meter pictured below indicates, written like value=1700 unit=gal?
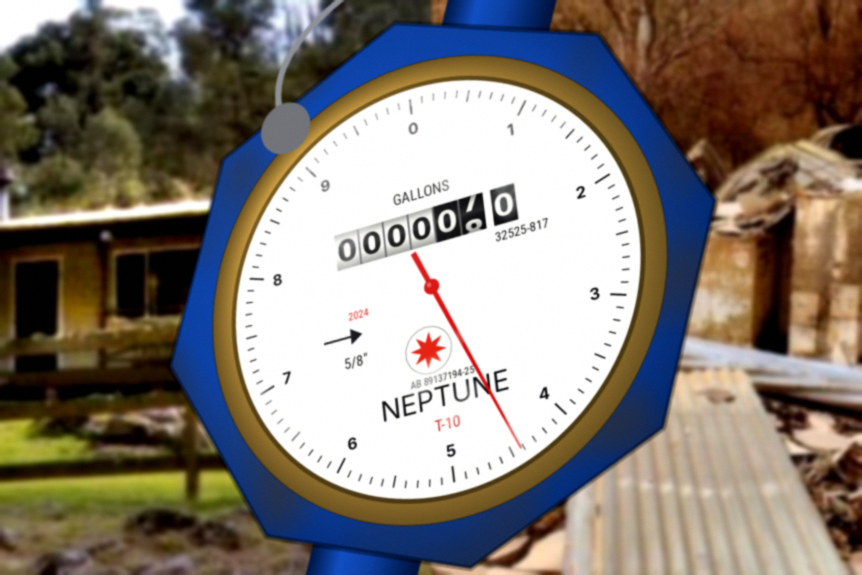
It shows value=74.4 unit=gal
